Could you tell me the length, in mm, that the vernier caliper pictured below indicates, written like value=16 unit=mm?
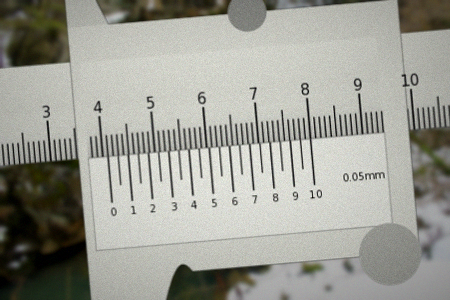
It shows value=41.0 unit=mm
